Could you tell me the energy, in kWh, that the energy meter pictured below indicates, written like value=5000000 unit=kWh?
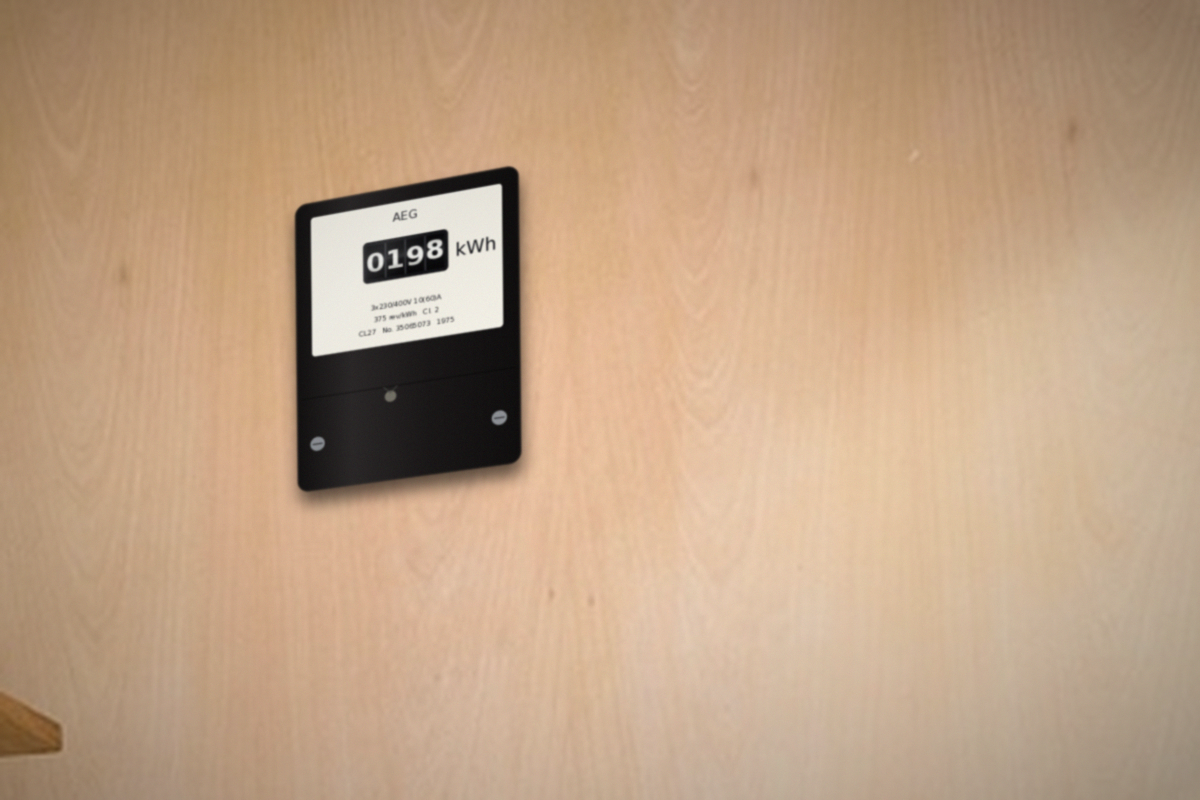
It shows value=198 unit=kWh
